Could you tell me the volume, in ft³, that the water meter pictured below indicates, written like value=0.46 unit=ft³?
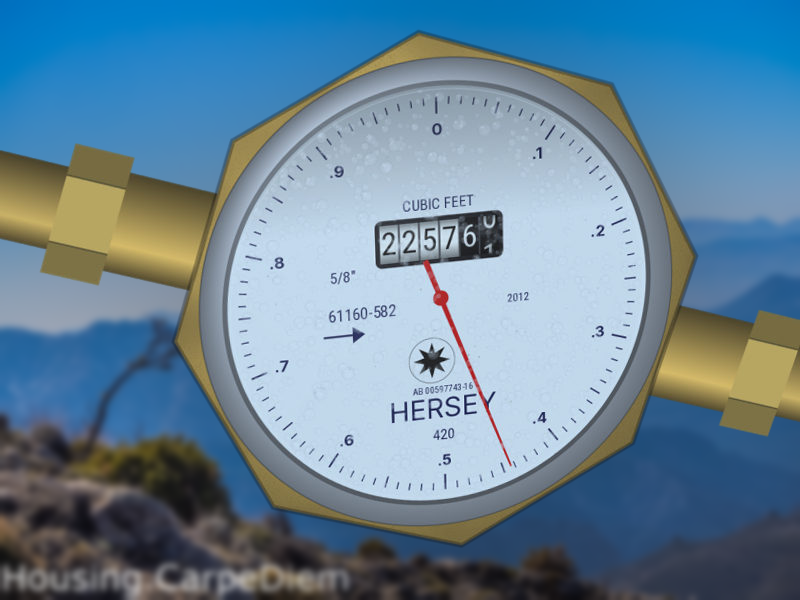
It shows value=225760.44 unit=ft³
